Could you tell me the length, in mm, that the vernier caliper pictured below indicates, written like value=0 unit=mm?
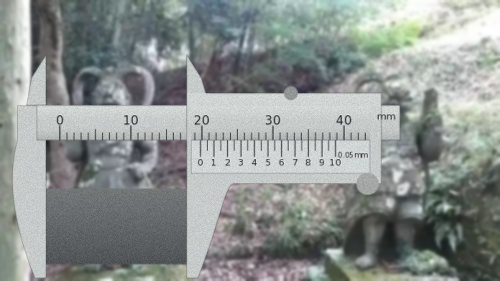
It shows value=19.8 unit=mm
